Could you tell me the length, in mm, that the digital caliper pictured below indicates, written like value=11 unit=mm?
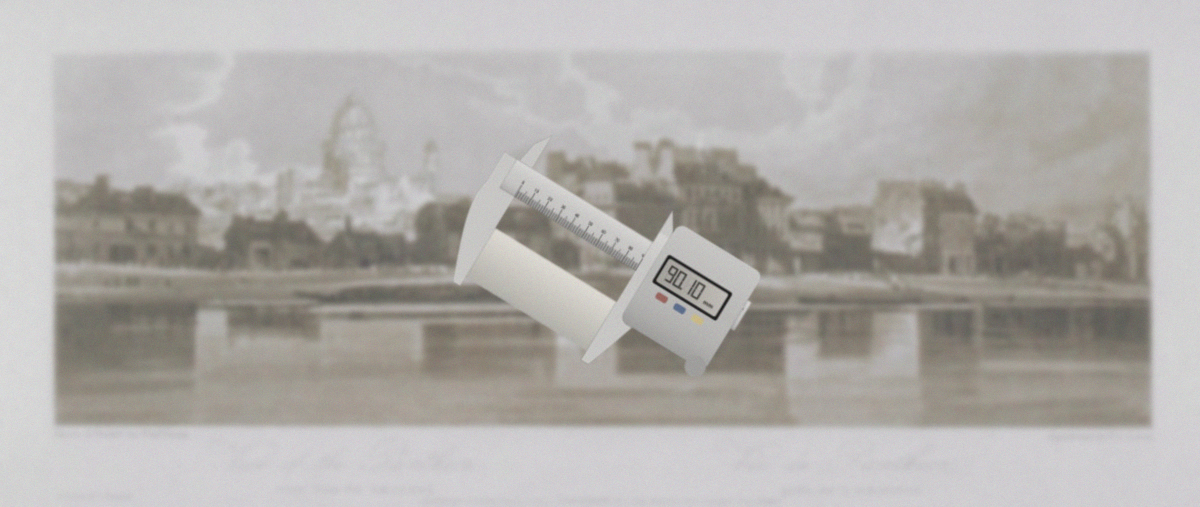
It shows value=90.10 unit=mm
